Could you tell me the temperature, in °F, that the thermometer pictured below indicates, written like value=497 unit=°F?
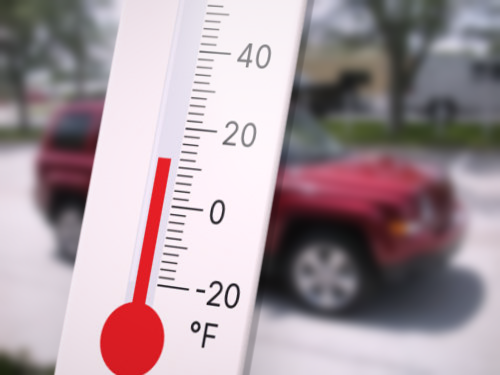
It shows value=12 unit=°F
